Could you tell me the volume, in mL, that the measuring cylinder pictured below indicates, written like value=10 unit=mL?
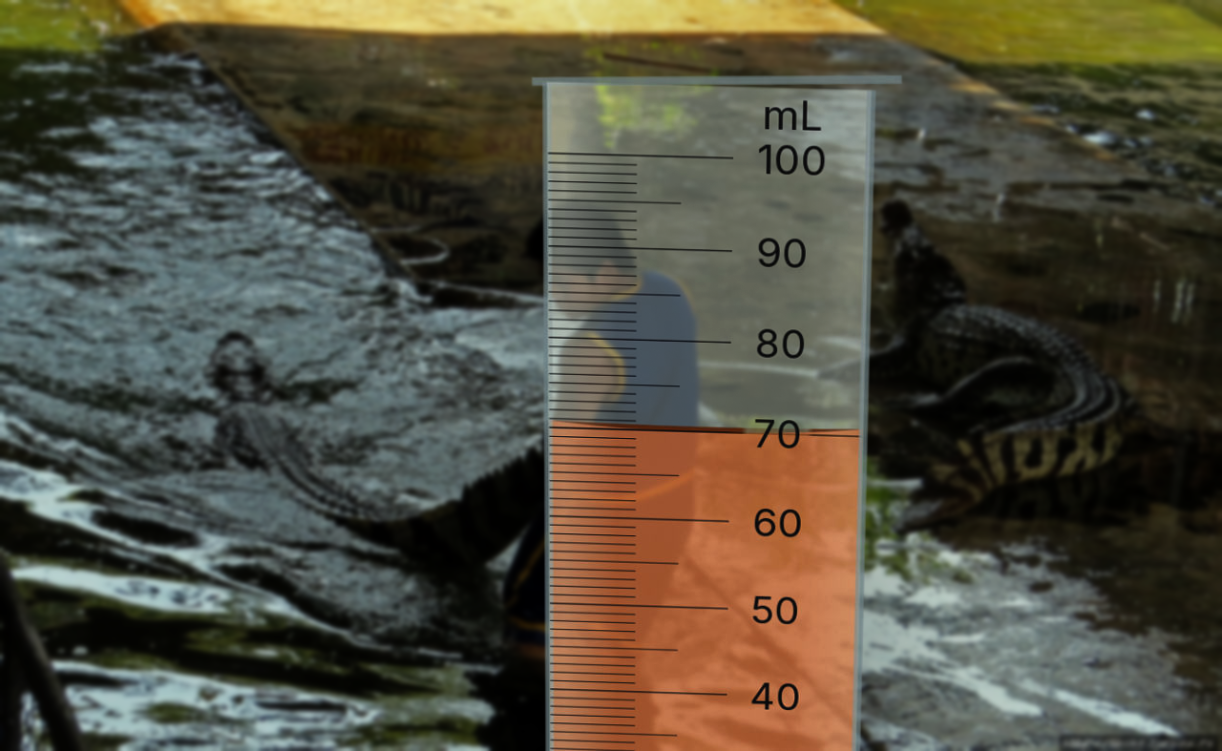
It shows value=70 unit=mL
